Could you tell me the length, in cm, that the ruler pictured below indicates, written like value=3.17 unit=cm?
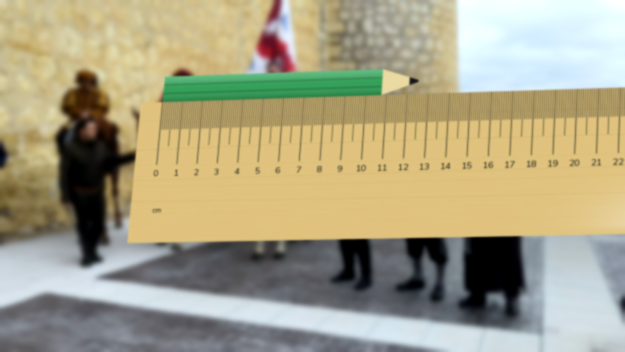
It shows value=12.5 unit=cm
